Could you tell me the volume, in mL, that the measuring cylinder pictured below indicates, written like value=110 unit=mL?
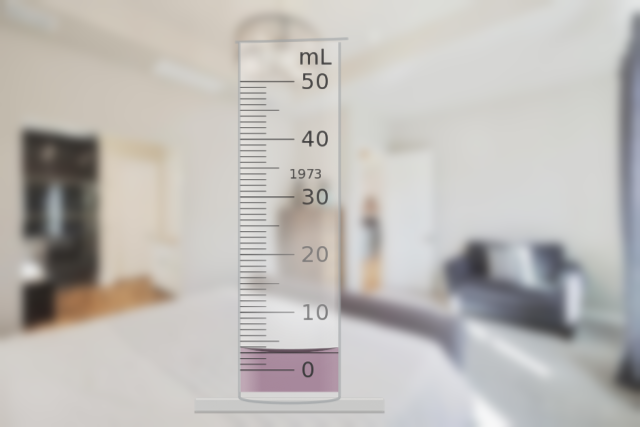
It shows value=3 unit=mL
